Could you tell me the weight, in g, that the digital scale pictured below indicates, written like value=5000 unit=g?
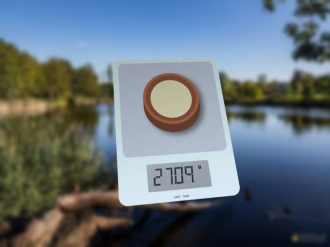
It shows value=2709 unit=g
